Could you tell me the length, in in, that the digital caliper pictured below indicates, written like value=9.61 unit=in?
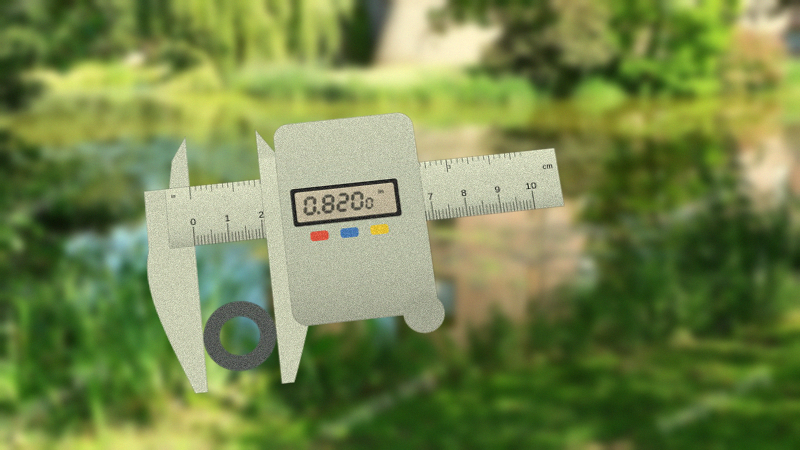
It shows value=0.8200 unit=in
